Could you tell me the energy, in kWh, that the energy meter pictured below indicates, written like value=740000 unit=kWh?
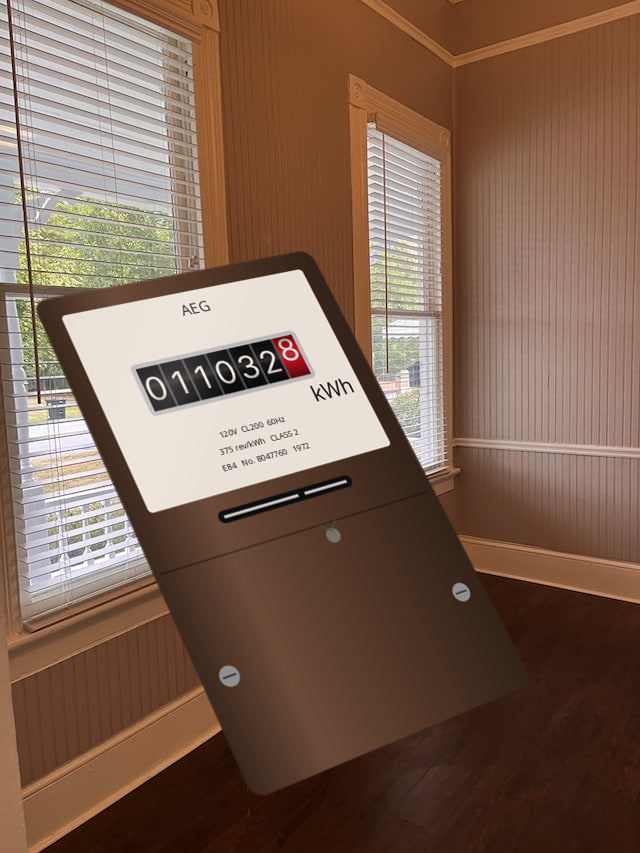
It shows value=11032.8 unit=kWh
